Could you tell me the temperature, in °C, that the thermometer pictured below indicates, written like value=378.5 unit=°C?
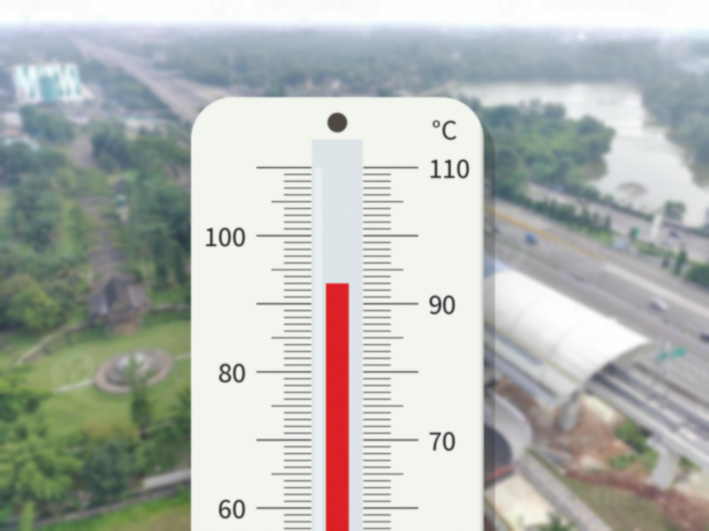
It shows value=93 unit=°C
